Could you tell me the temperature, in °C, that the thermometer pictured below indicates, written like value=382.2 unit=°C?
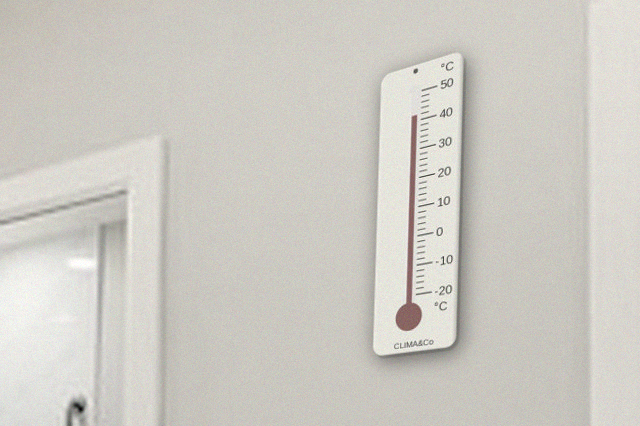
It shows value=42 unit=°C
